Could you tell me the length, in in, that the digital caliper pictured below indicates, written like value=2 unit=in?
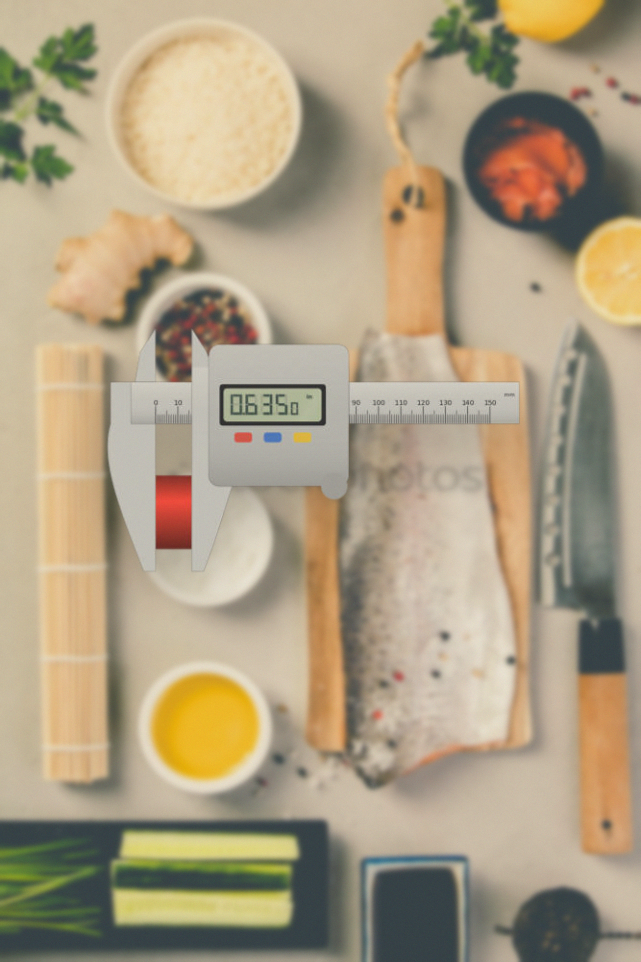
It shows value=0.6350 unit=in
